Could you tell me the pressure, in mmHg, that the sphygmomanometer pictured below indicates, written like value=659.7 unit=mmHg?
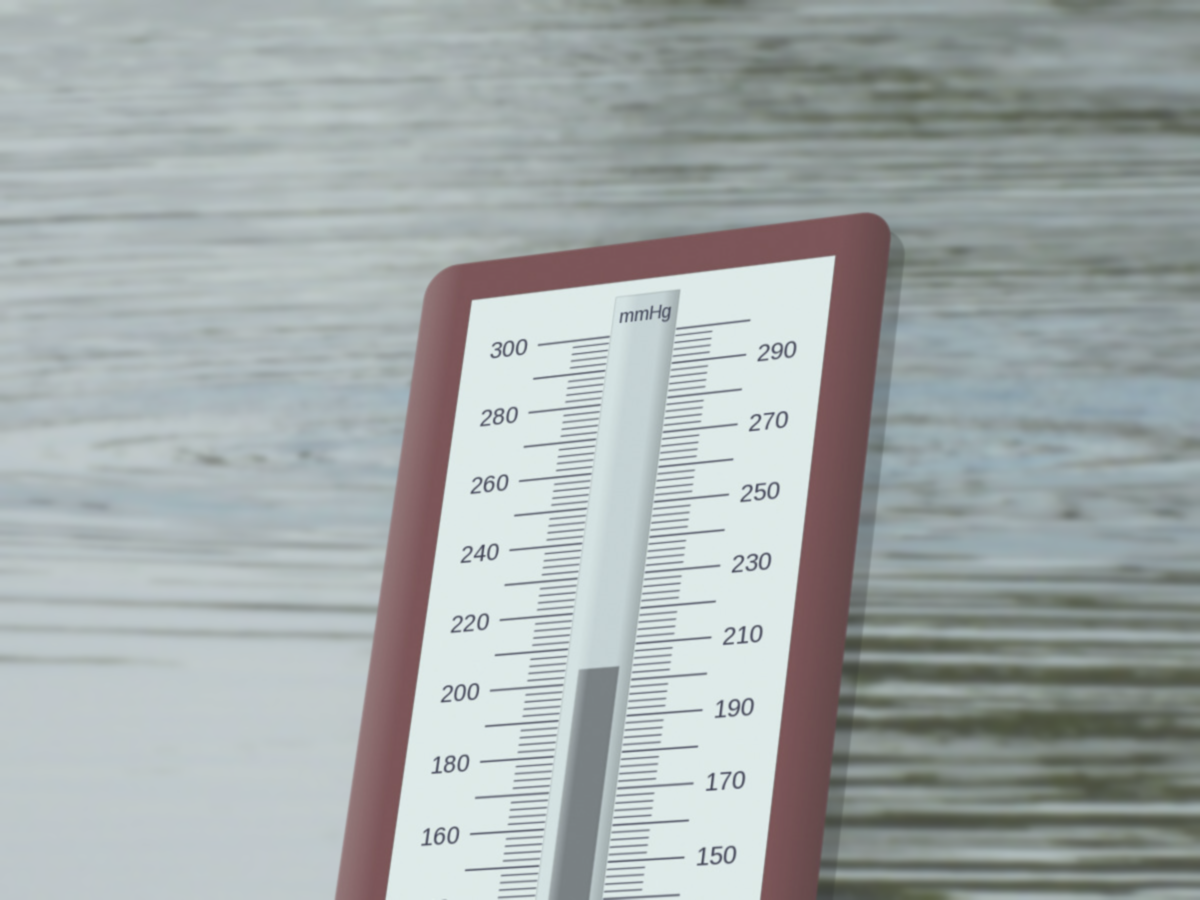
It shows value=204 unit=mmHg
